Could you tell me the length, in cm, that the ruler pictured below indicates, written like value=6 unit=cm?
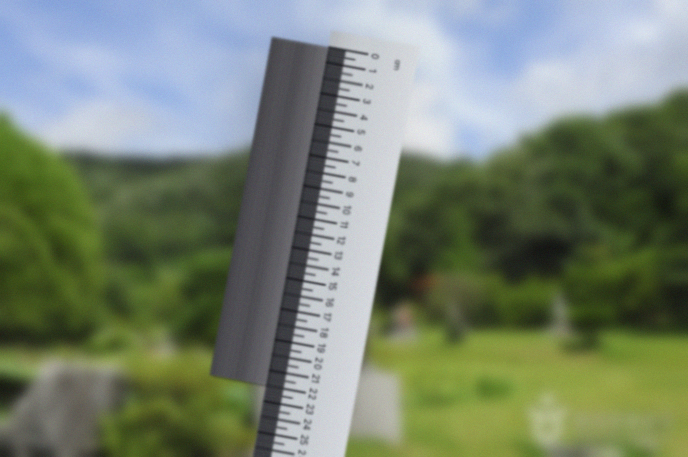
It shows value=22 unit=cm
